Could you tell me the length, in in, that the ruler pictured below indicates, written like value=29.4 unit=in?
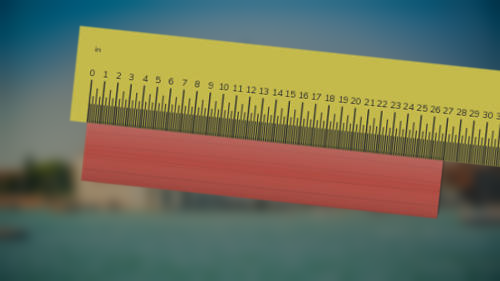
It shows value=27 unit=in
